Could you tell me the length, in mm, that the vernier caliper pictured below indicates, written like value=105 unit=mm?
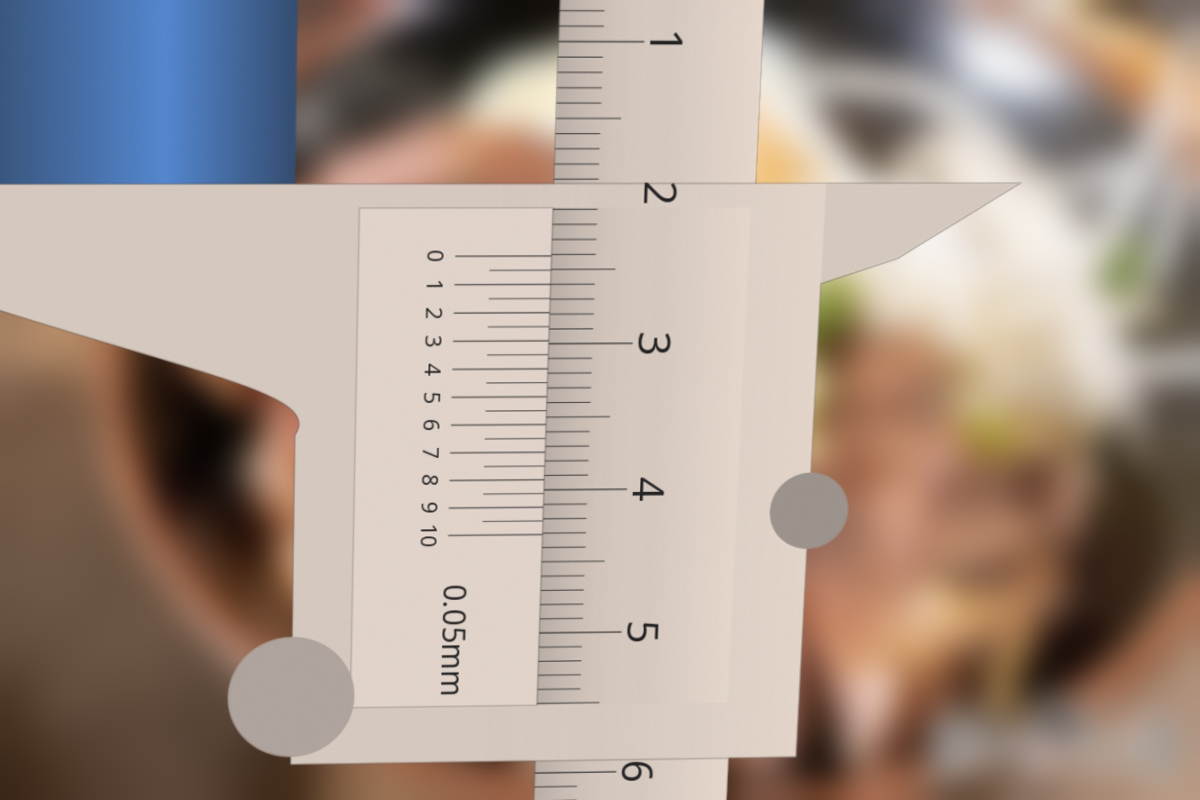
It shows value=24.1 unit=mm
